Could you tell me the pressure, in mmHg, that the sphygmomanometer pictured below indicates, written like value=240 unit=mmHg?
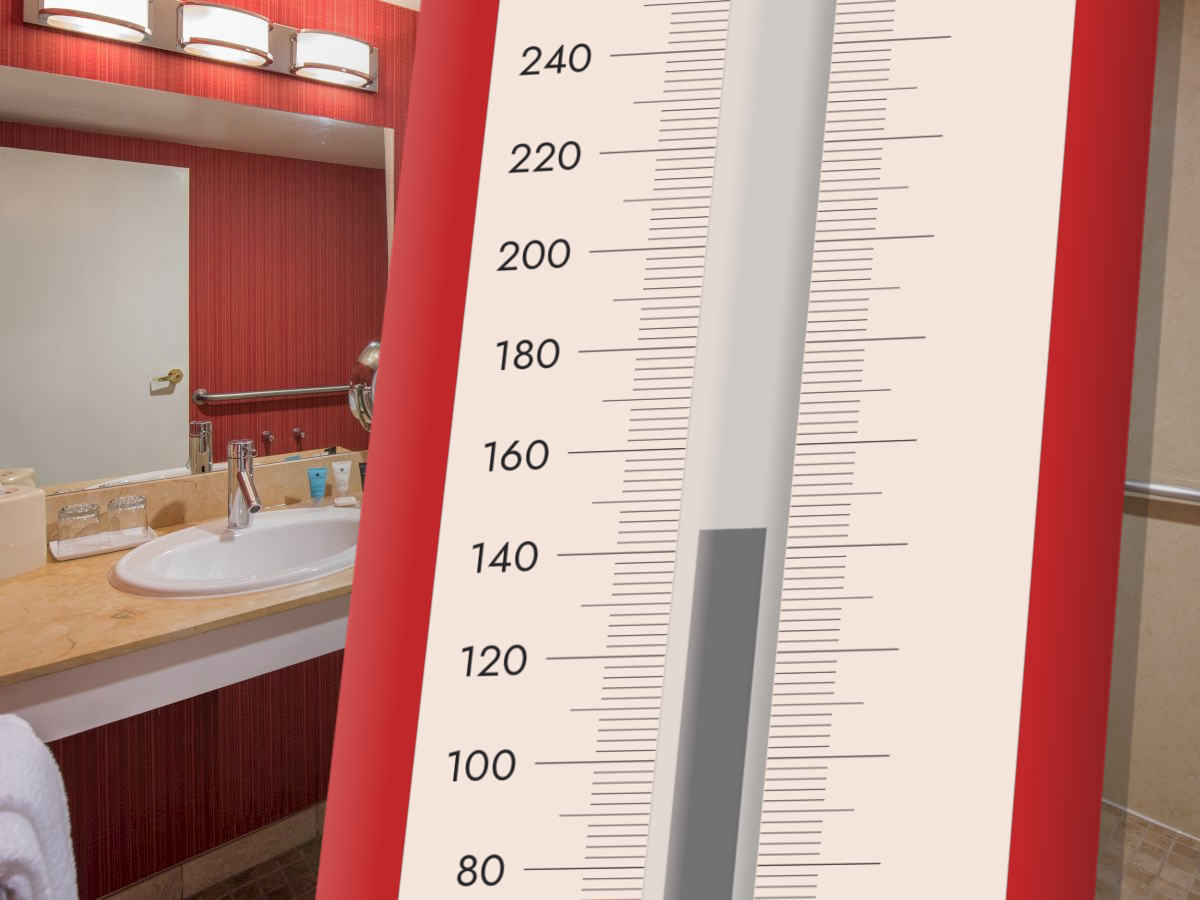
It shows value=144 unit=mmHg
